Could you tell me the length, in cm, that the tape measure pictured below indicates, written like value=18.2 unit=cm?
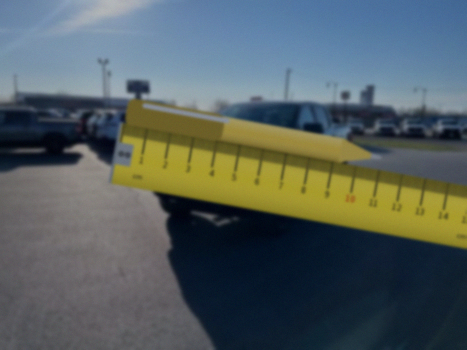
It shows value=11 unit=cm
